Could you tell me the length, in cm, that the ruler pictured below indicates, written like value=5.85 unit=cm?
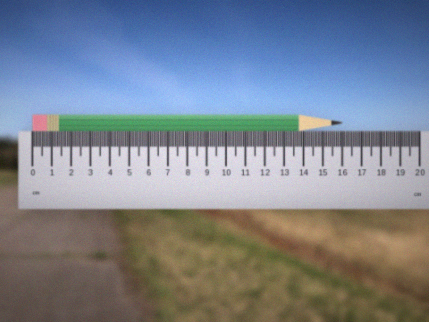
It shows value=16 unit=cm
